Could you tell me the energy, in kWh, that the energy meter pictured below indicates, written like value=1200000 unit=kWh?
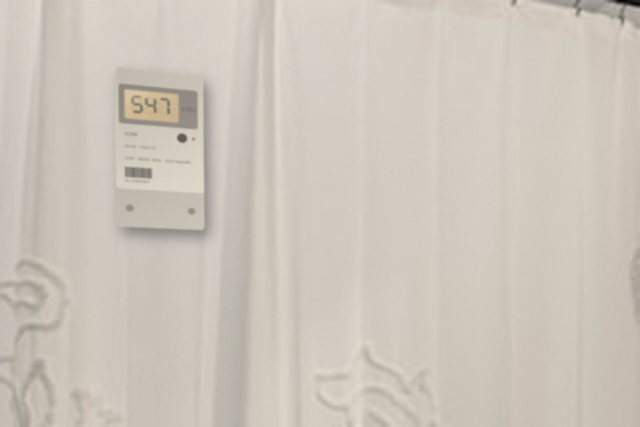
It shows value=547 unit=kWh
